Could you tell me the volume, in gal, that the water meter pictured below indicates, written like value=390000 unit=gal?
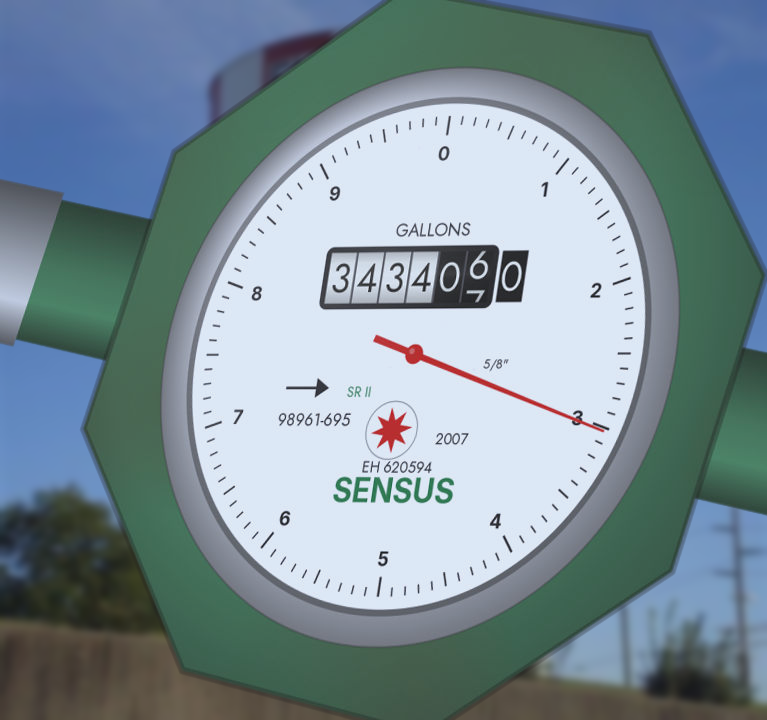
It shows value=3434063.0 unit=gal
